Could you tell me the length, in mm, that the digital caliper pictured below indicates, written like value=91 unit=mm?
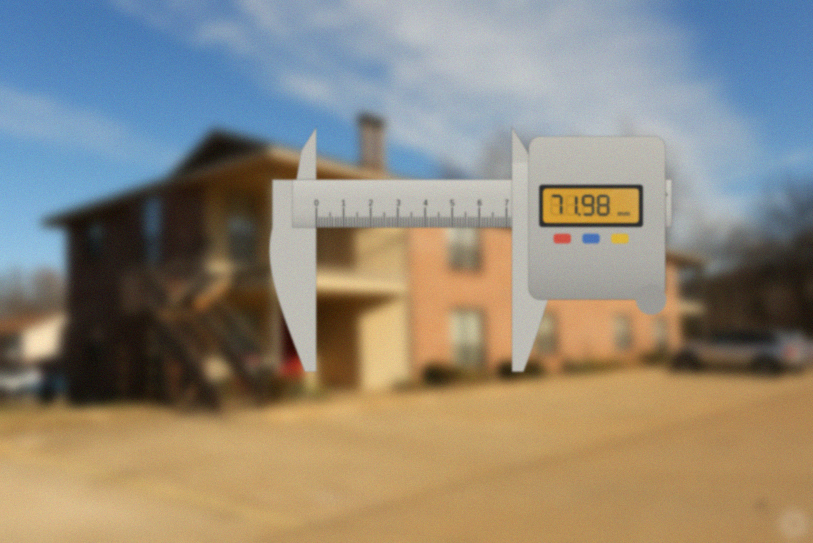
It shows value=71.98 unit=mm
